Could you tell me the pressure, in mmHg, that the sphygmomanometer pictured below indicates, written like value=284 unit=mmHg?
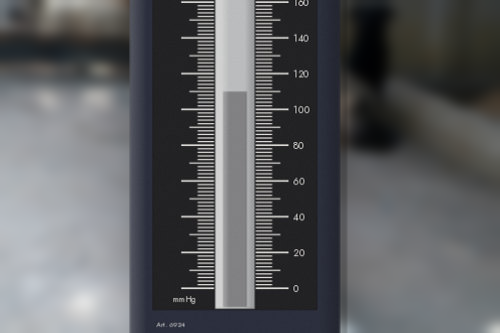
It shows value=110 unit=mmHg
